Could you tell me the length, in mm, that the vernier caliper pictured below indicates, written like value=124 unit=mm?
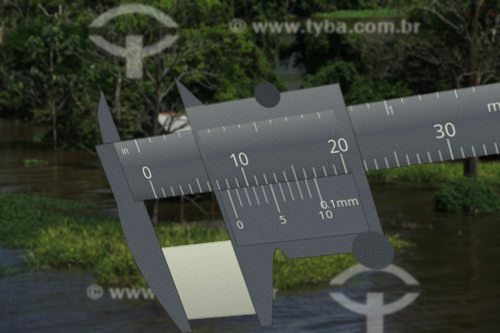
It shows value=7.8 unit=mm
